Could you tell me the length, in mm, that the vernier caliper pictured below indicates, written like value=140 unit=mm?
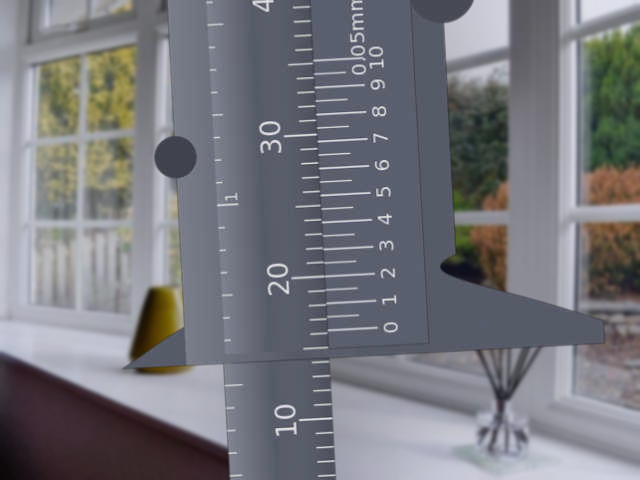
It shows value=16.2 unit=mm
